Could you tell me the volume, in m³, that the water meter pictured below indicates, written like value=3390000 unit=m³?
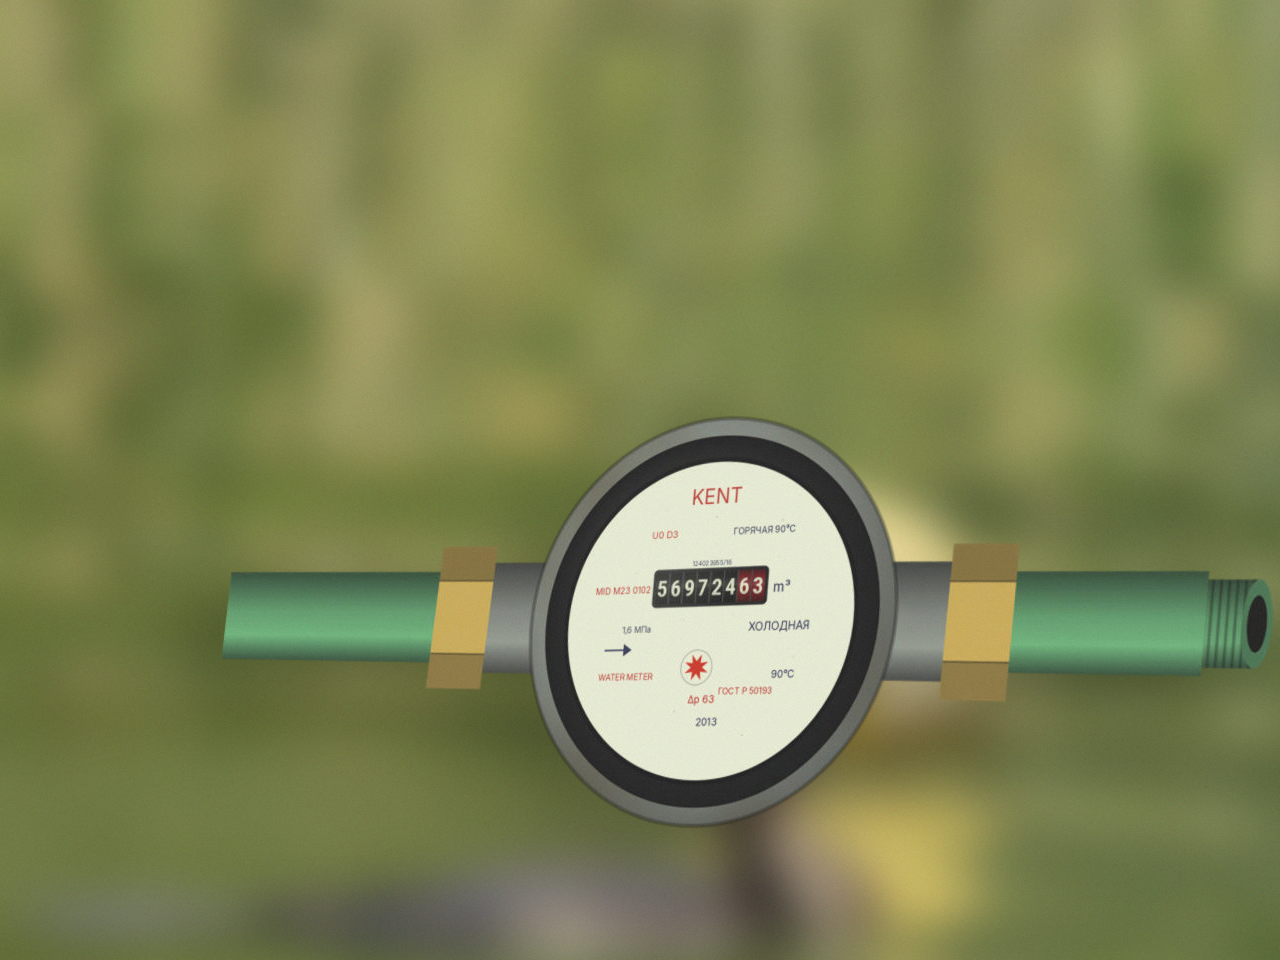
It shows value=569724.63 unit=m³
